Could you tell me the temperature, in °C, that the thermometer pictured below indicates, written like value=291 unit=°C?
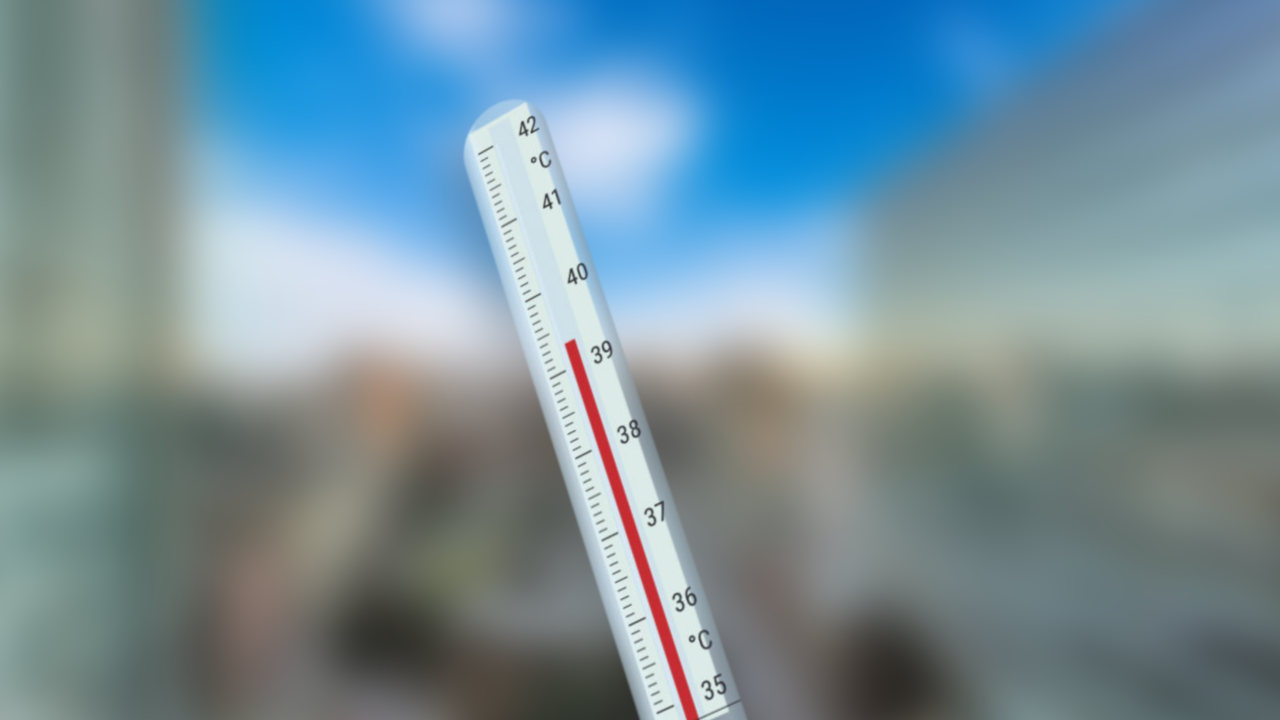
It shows value=39.3 unit=°C
